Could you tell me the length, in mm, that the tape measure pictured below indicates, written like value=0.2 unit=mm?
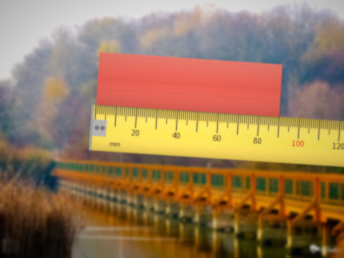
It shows value=90 unit=mm
